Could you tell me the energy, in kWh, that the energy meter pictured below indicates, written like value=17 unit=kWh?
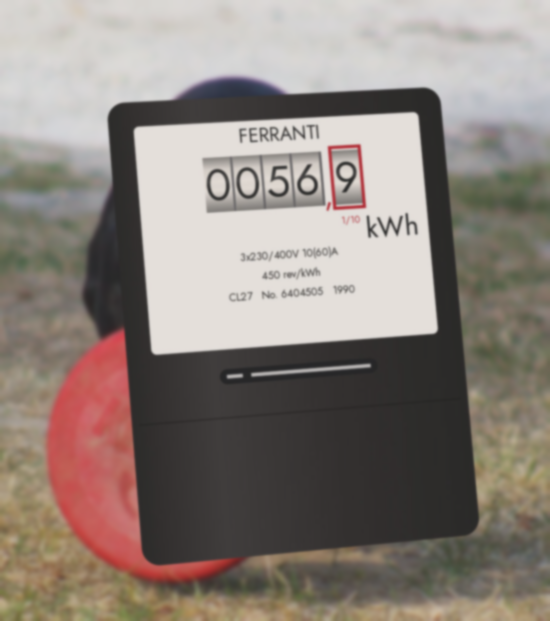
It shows value=56.9 unit=kWh
